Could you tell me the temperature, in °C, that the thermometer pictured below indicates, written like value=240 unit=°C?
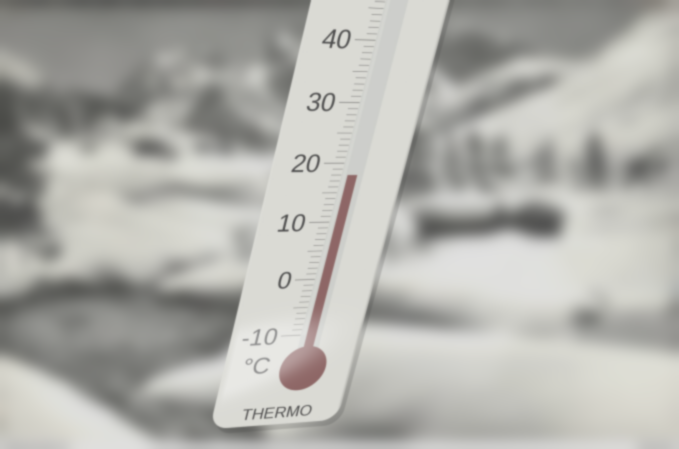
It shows value=18 unit=°C
